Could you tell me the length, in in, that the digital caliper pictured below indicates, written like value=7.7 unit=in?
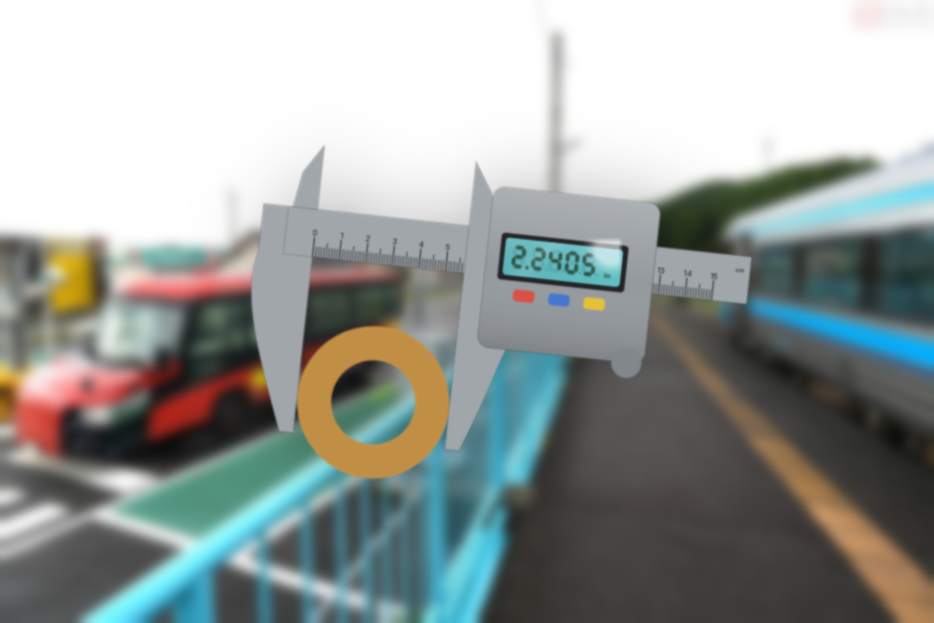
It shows value=2.2405 unit=in
